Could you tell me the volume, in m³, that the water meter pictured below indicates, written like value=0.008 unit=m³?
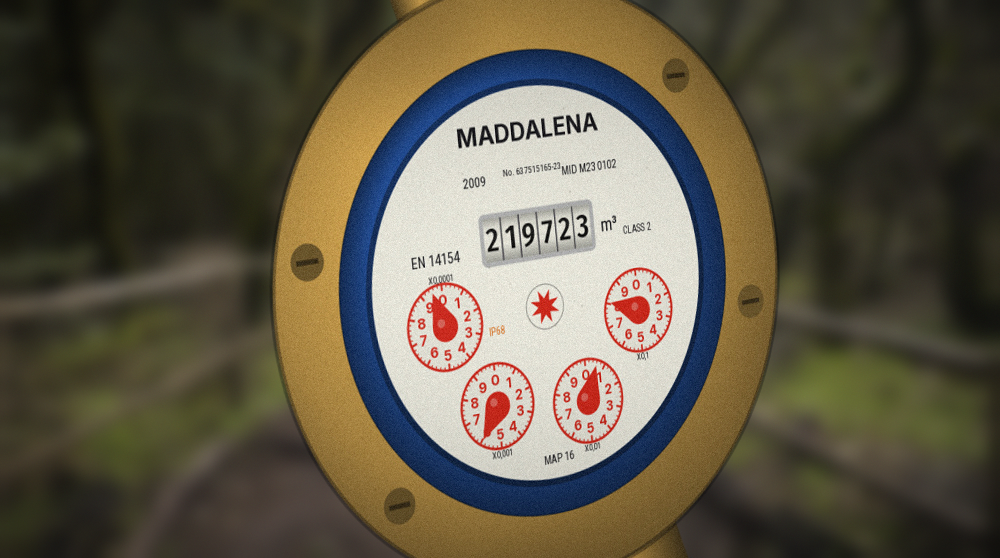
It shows value=219723.8059 unit=m³
